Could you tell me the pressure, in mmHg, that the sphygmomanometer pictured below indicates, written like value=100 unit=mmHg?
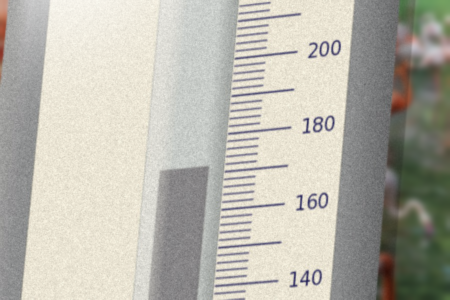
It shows value=172 unit=mmHg
